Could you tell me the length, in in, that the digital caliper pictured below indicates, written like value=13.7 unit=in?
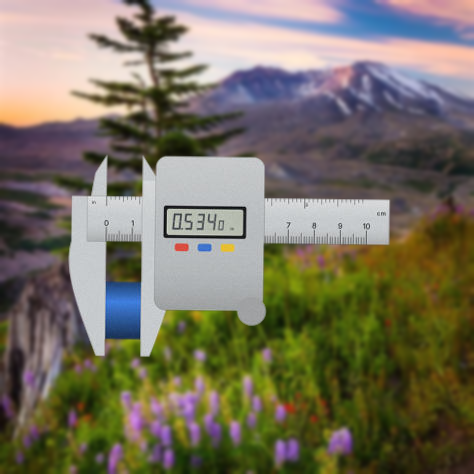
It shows value=0.5340 unit=in
